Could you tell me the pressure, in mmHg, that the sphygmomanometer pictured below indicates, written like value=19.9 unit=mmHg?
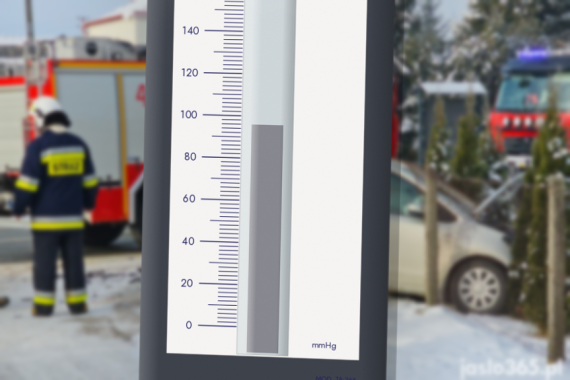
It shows value=96 unit=mmHg
